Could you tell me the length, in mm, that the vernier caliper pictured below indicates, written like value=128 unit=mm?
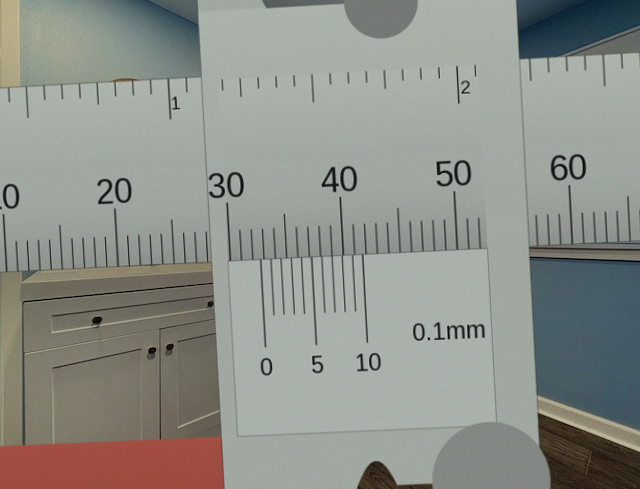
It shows value=32.7 unit=mm
